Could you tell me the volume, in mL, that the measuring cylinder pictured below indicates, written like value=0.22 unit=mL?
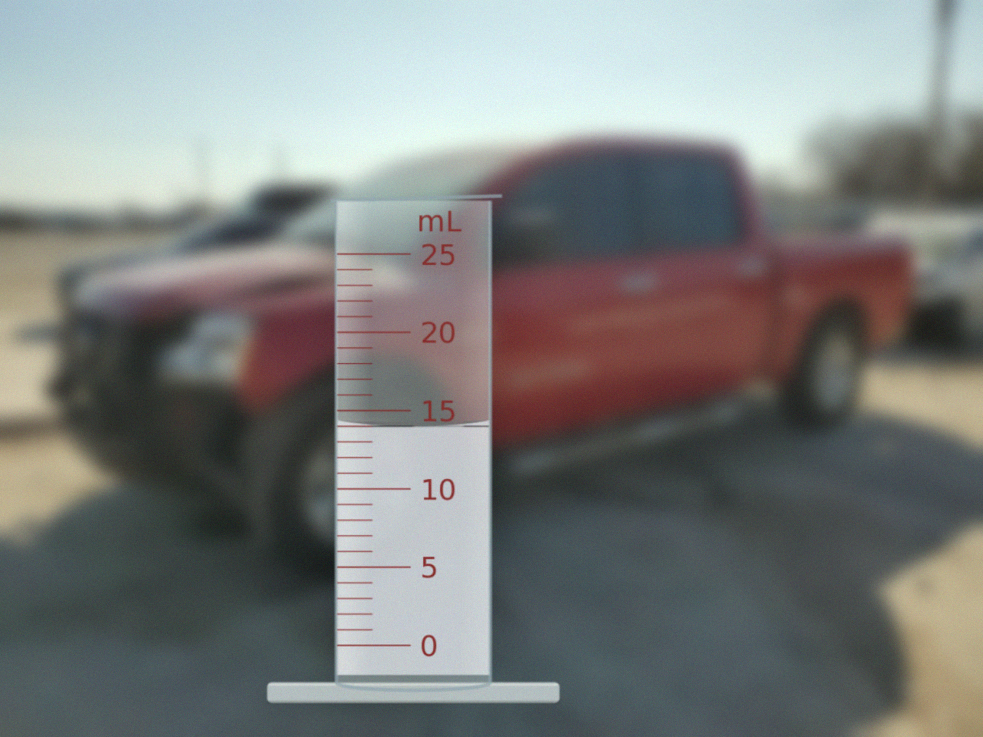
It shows value=14 unit=mL
